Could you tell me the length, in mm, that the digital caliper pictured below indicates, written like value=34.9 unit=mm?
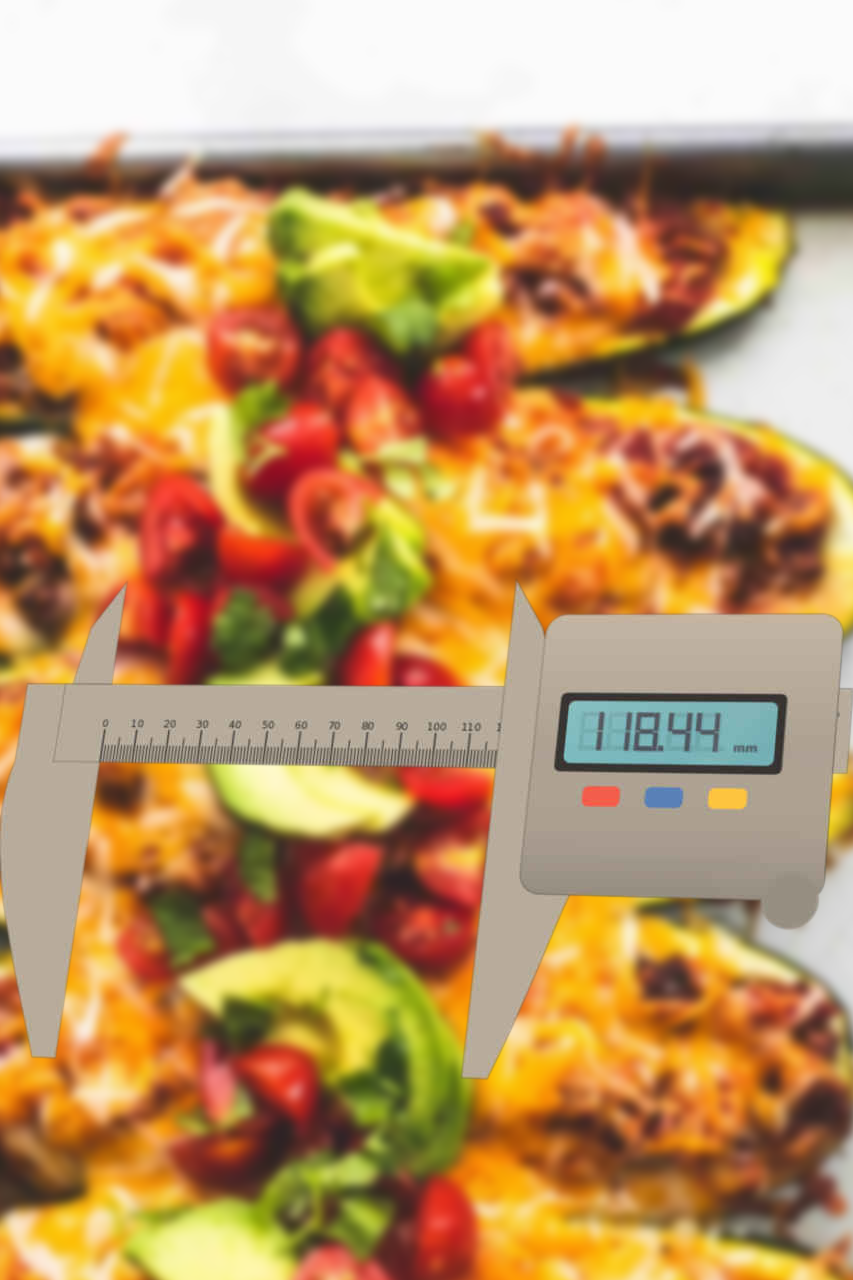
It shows value=118.44 unit=mm
